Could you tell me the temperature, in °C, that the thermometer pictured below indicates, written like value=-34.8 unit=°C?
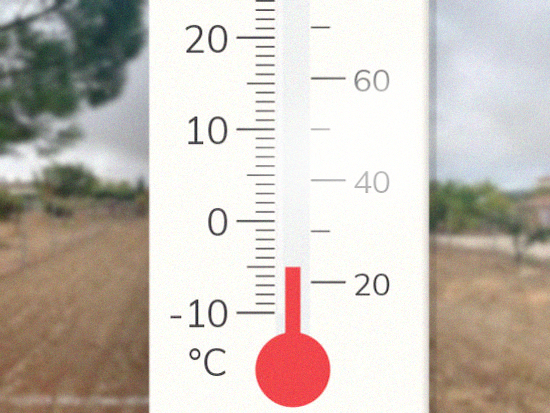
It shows value=-5 unit=°C
